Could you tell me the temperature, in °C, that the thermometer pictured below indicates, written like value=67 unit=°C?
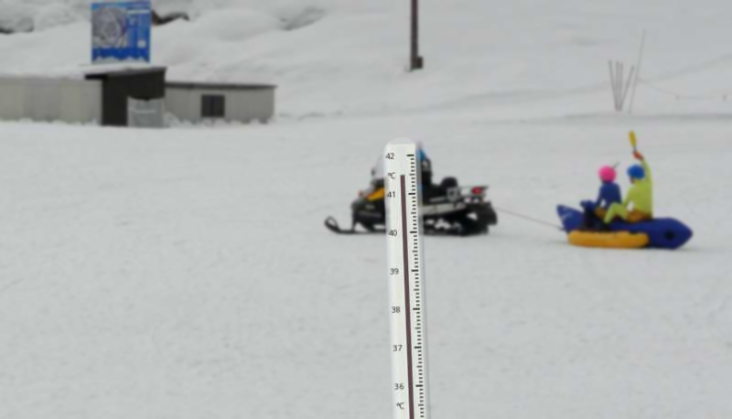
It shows value=41.5 unit=°C
